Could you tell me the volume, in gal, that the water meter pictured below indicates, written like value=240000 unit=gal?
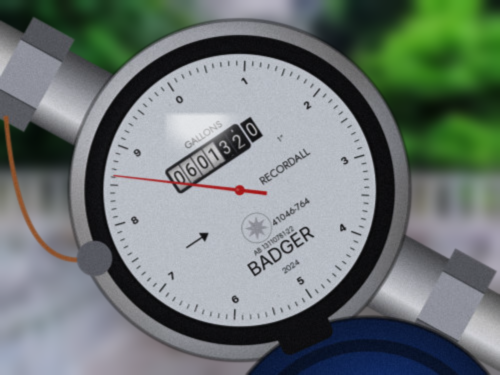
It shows value=601318.6 unit=gal
